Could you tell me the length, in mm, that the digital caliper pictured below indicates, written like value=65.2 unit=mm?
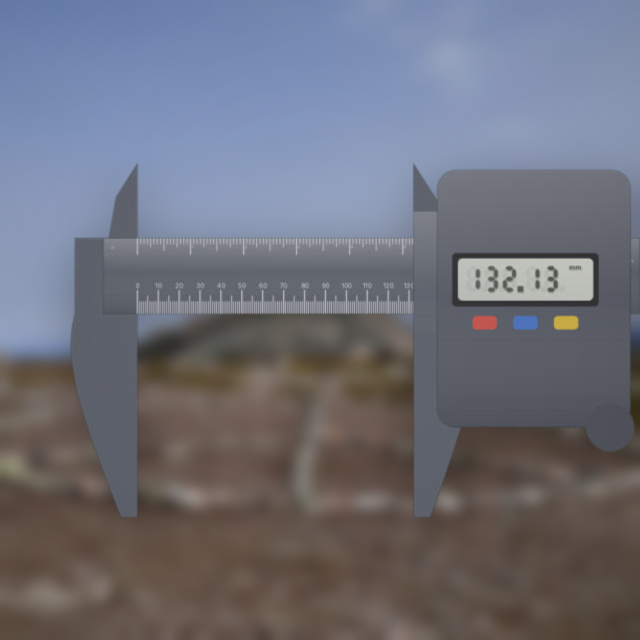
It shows value=132.13 unit=mm
